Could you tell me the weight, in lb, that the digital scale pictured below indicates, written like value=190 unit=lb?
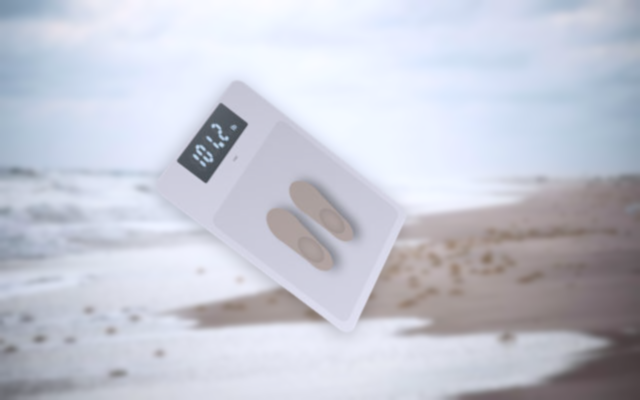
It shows value=101.2 unit=lb
